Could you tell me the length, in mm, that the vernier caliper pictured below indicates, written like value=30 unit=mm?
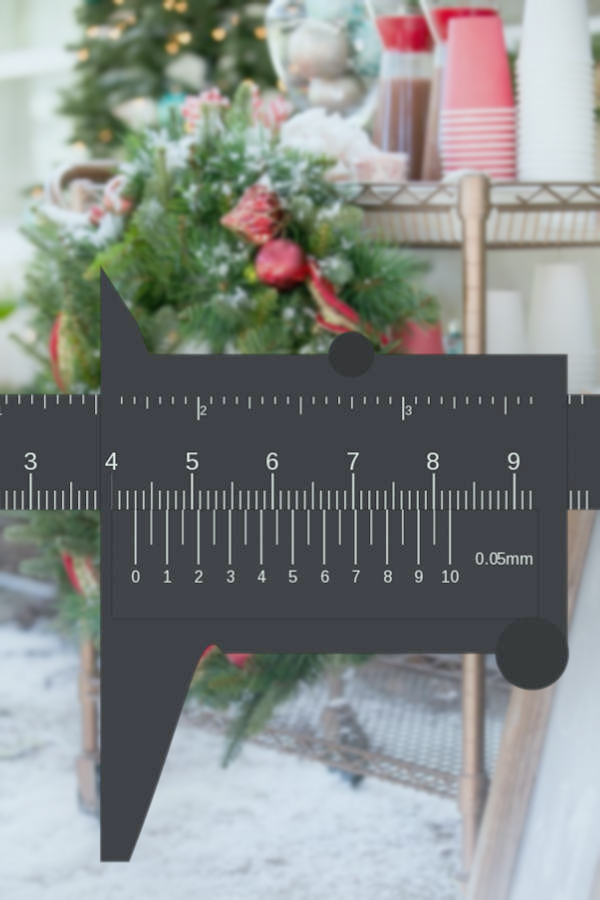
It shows value=43.0 unit=mm
